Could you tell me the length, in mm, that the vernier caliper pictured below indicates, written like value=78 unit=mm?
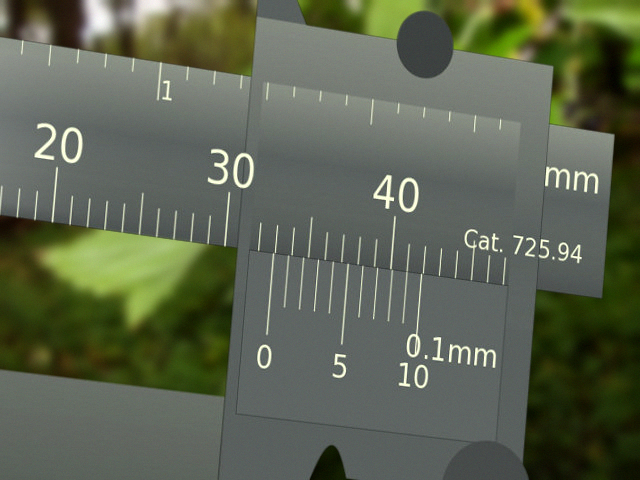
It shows value=32.9 unit=mm
